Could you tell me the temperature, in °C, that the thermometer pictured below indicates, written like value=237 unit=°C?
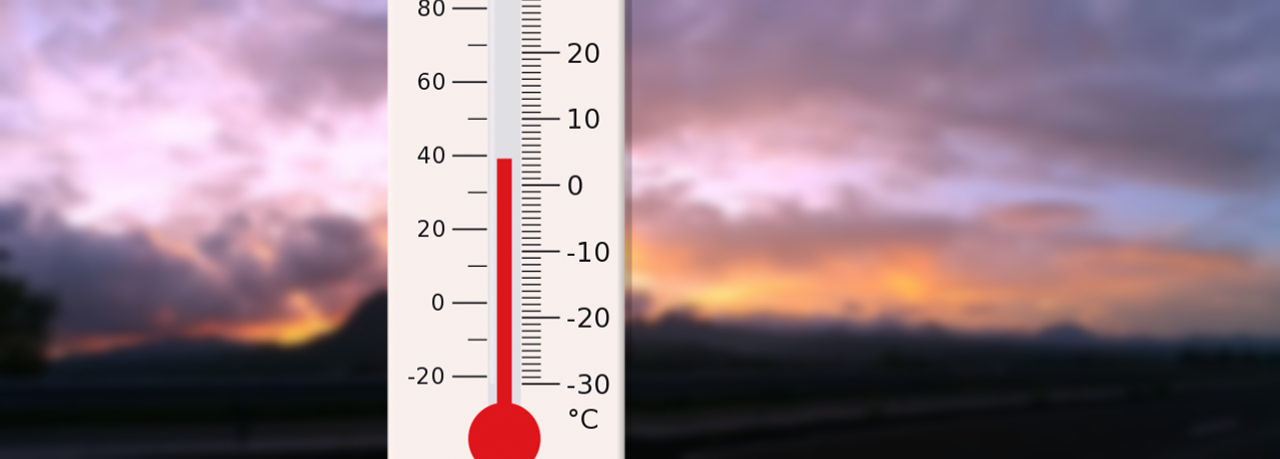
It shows value=4 unit=°C
